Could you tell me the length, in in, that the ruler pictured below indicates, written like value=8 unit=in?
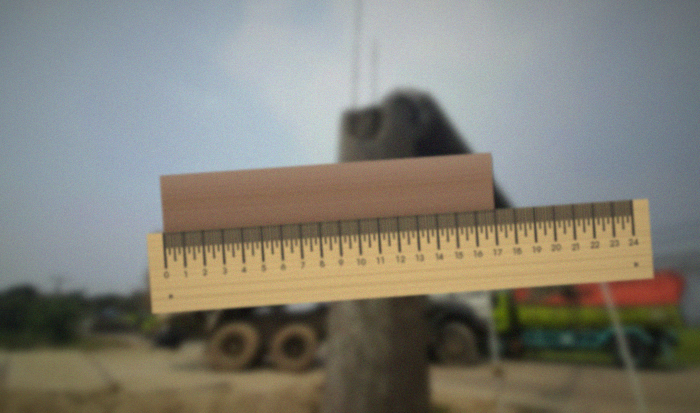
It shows value=17 unit=in
